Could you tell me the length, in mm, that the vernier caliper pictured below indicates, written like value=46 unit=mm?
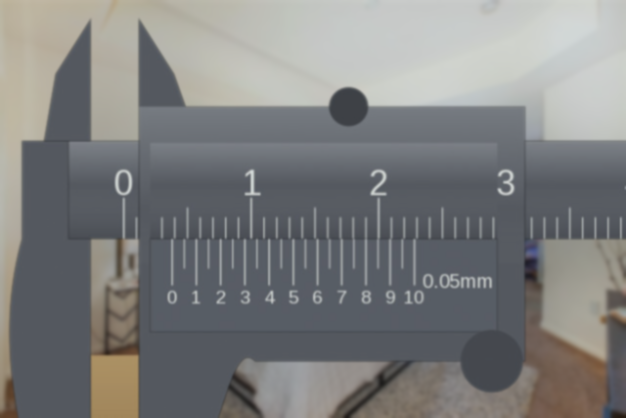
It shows value=3.8 unit=mm
